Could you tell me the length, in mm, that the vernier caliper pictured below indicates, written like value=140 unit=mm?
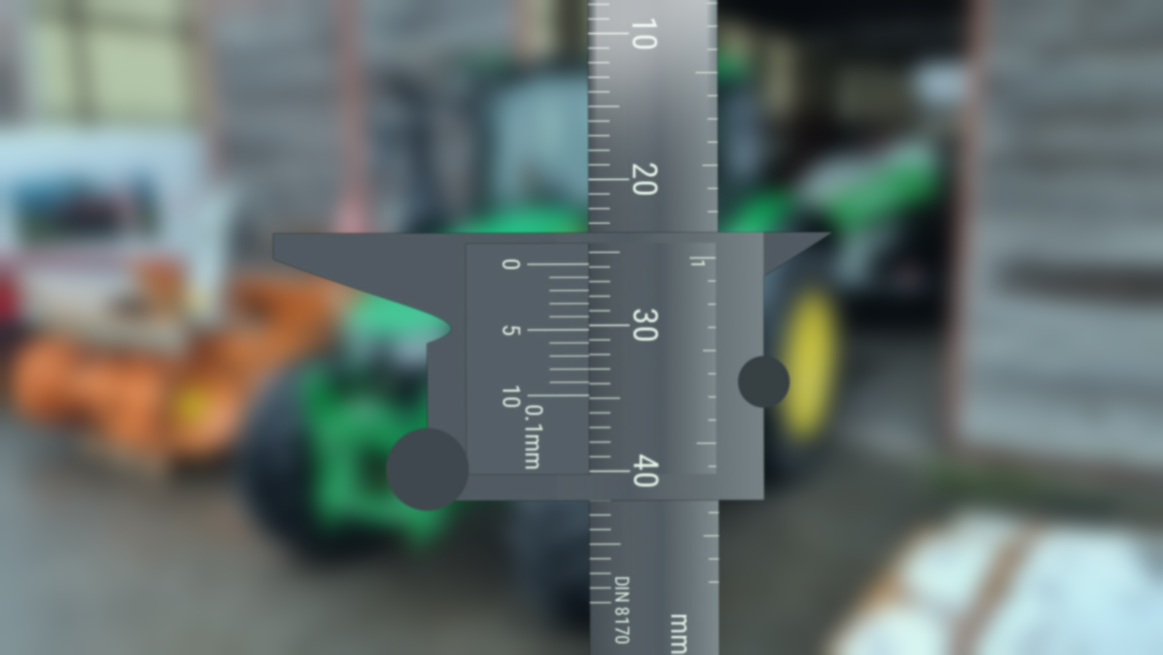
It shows value=25.8 unit=mm
